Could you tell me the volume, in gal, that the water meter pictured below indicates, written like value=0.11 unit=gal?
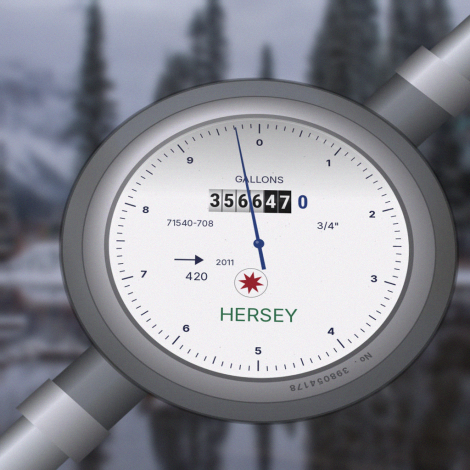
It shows value=3566469.7 unit=gal
